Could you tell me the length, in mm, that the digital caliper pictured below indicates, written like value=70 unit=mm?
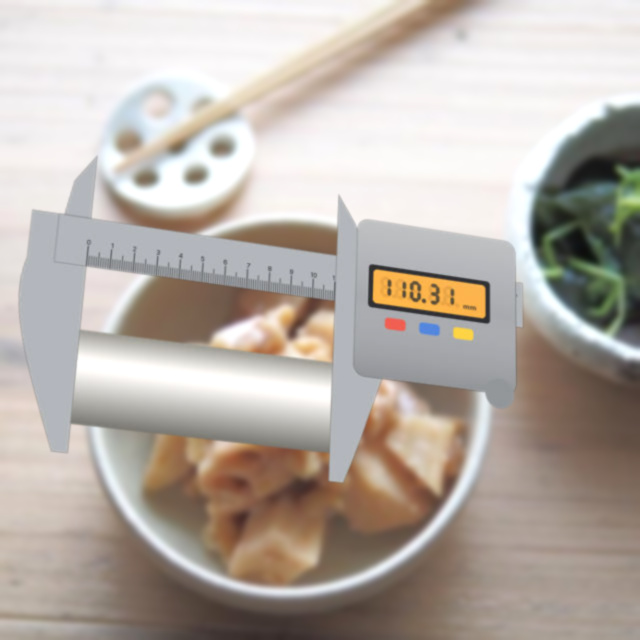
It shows value=110.31 unit=mm
